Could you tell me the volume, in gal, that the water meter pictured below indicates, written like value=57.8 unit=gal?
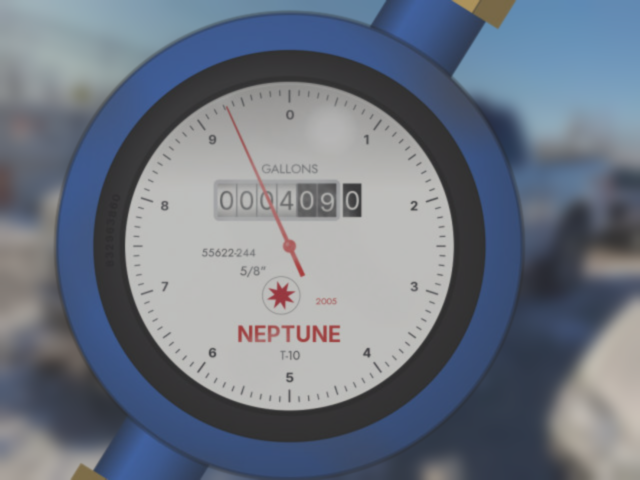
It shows value=4089.3 unit=gal
